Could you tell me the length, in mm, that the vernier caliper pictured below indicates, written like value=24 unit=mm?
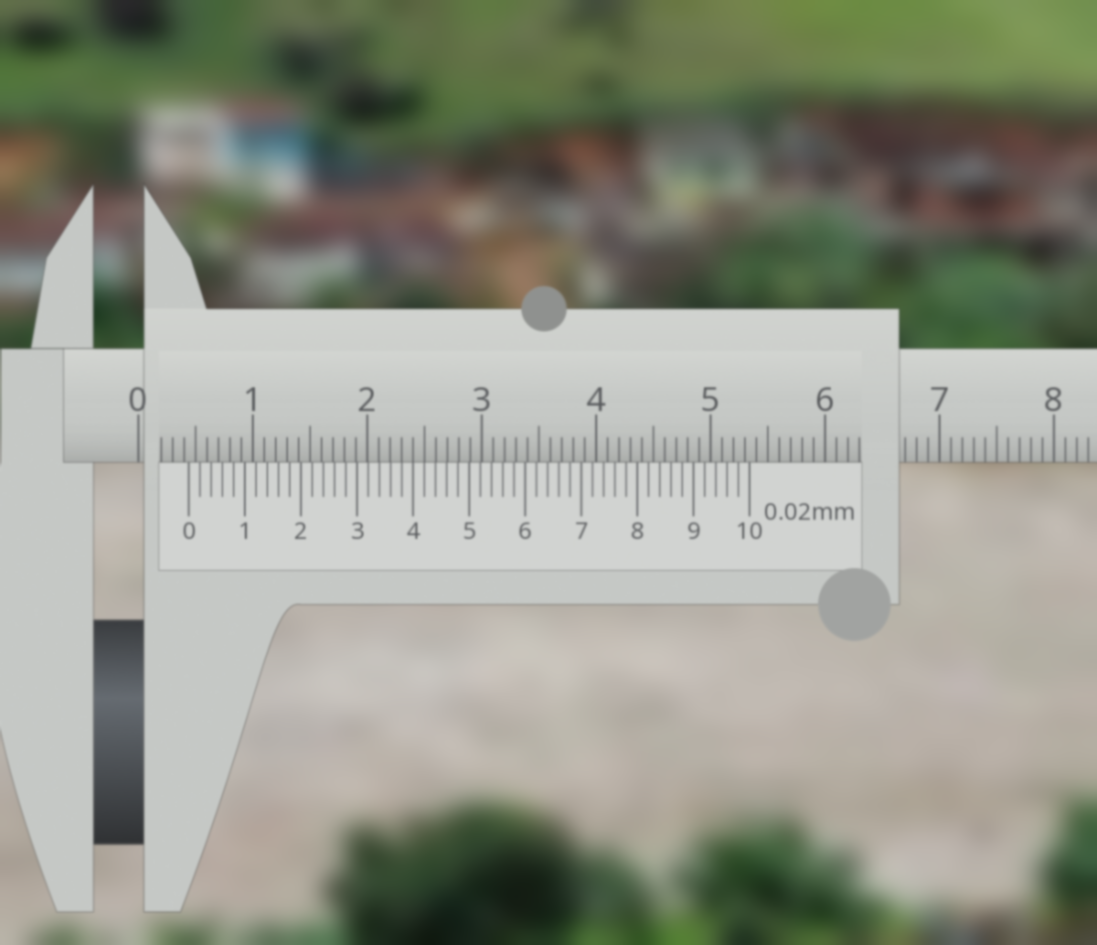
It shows value=4.4 unit=mm
